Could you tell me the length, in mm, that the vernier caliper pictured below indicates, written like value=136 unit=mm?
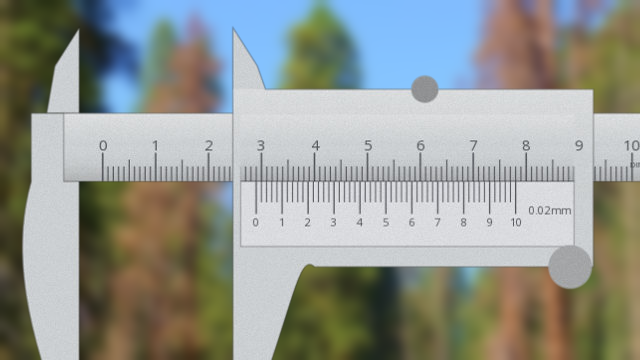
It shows value=29.0 unit=mm
